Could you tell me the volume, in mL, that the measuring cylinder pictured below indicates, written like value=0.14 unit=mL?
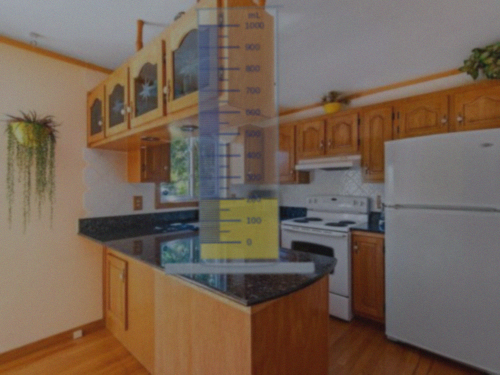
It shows value=200 unit=mL
